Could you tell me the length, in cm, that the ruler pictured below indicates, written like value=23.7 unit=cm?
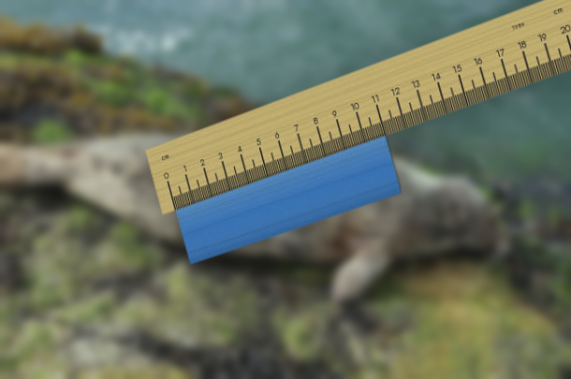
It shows value=11 unit=cm
